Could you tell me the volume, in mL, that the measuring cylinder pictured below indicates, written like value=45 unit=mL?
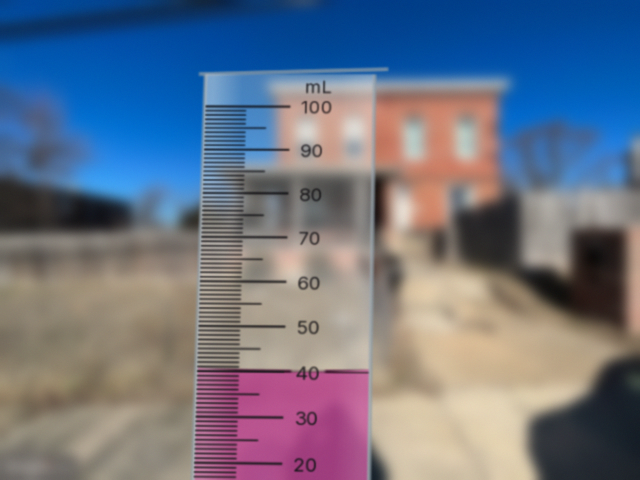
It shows value=40 unit=mL
